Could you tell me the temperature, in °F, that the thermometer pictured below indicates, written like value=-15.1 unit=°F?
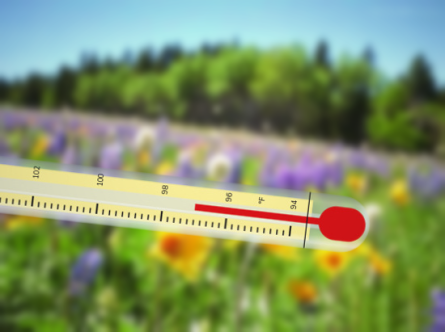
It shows value=97 unit=°F
